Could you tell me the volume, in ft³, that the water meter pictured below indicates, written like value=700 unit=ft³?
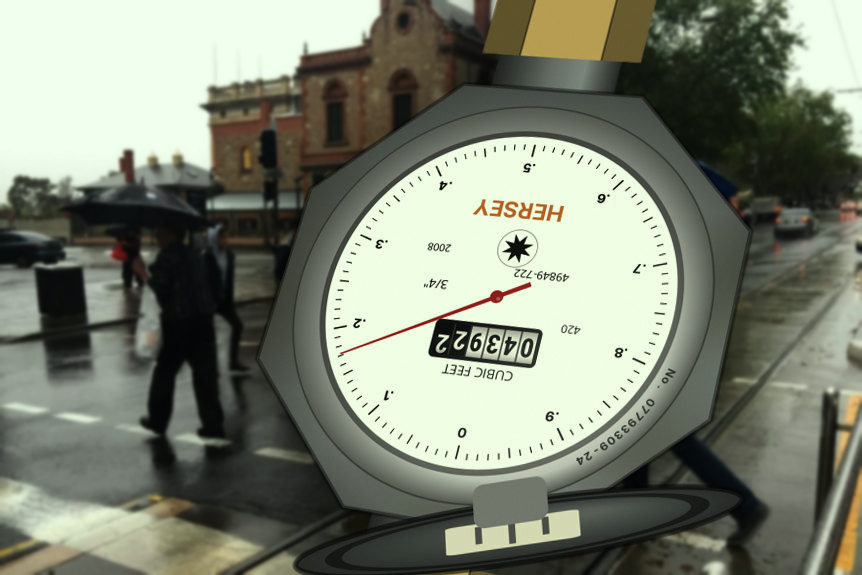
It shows value=43922.17 unit=ft³
